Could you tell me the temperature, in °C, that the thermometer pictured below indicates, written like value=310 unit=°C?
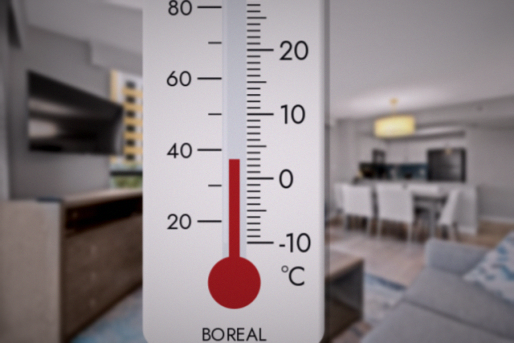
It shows value=3 unit=°C
